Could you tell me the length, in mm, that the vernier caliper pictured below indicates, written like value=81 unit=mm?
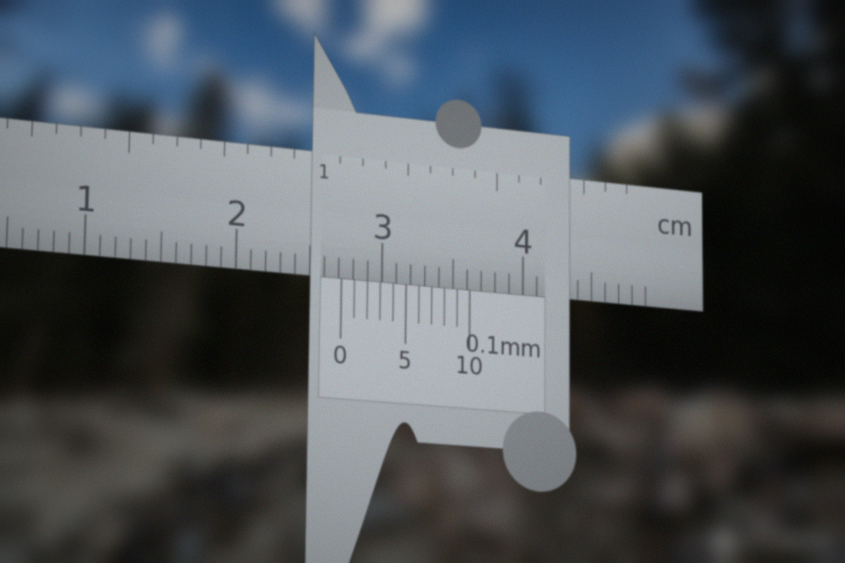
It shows value=27.2 unit=mm
